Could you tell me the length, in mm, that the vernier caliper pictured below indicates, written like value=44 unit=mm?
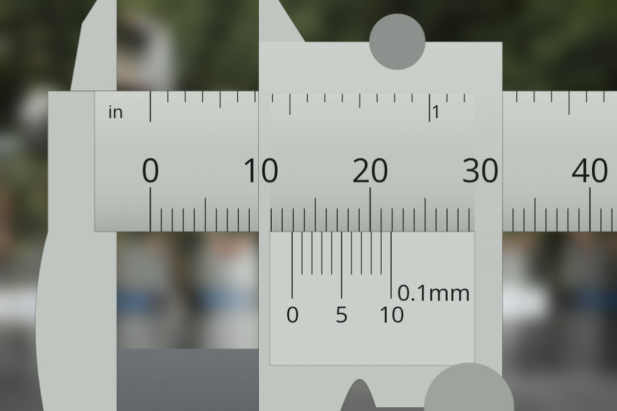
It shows value=12.9 unit=mm
